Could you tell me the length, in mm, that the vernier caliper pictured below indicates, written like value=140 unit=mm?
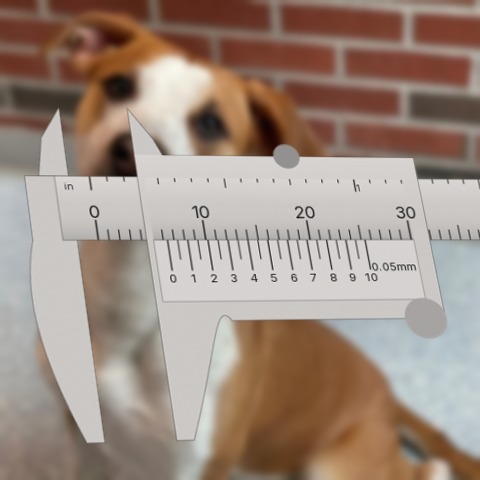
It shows value=6.4 unit=mm
